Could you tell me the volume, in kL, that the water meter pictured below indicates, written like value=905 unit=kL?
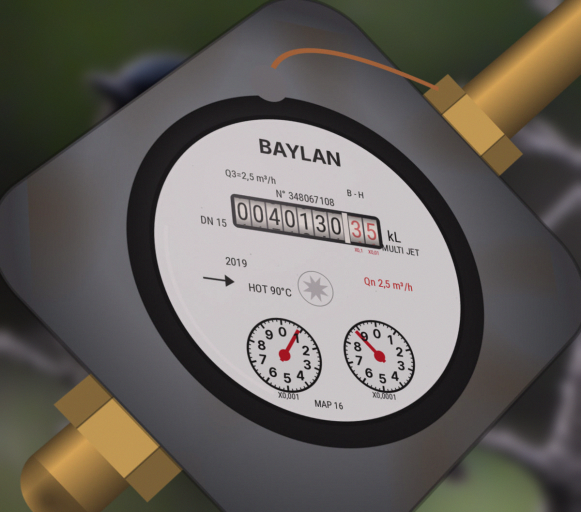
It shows value=40130.3508 unit=kL
